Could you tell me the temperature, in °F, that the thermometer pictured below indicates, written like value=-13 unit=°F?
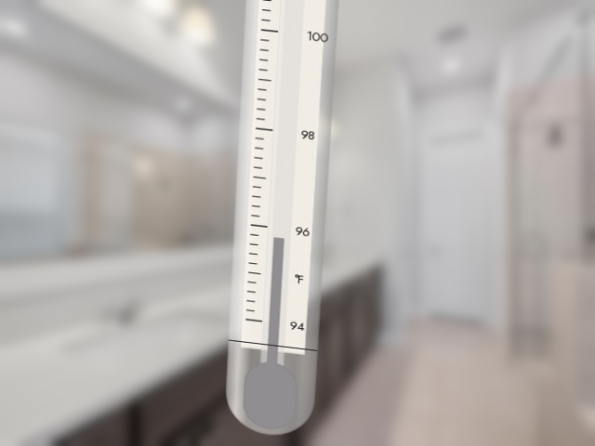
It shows value=95.8 unit=°F
